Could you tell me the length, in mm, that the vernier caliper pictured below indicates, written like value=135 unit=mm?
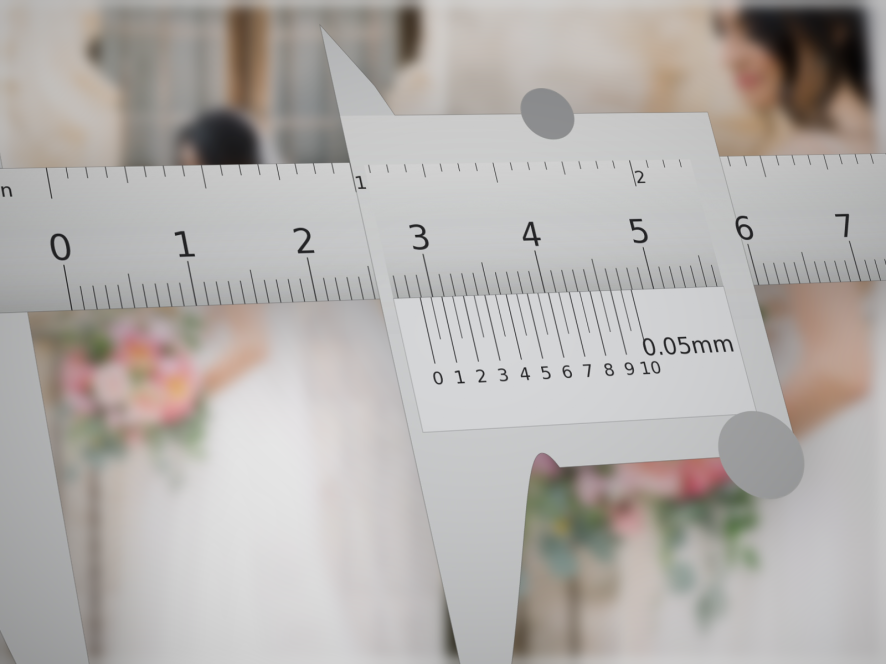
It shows value=28.9 unit=mm
